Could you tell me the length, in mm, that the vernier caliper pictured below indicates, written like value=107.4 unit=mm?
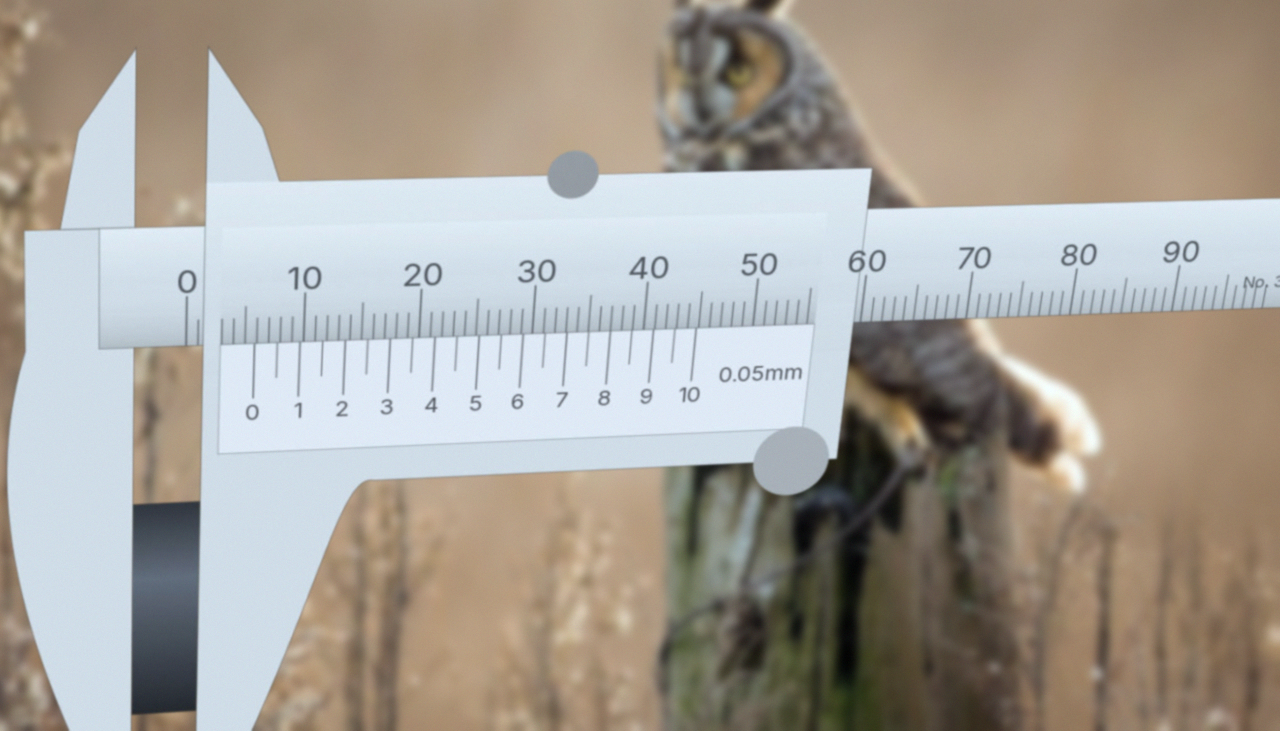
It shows value=5.8 unit=mm
